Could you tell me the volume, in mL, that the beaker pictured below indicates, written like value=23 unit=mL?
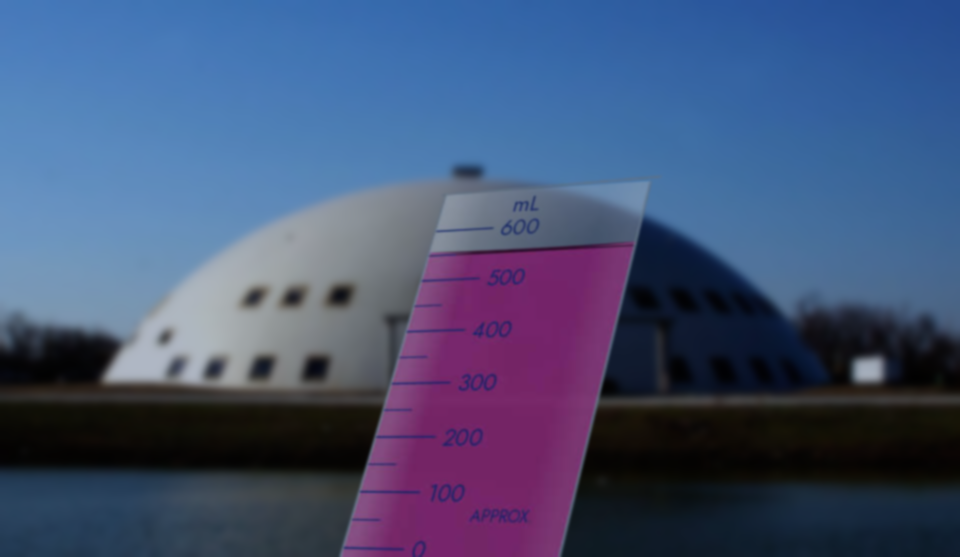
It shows value=550 unit=mL
